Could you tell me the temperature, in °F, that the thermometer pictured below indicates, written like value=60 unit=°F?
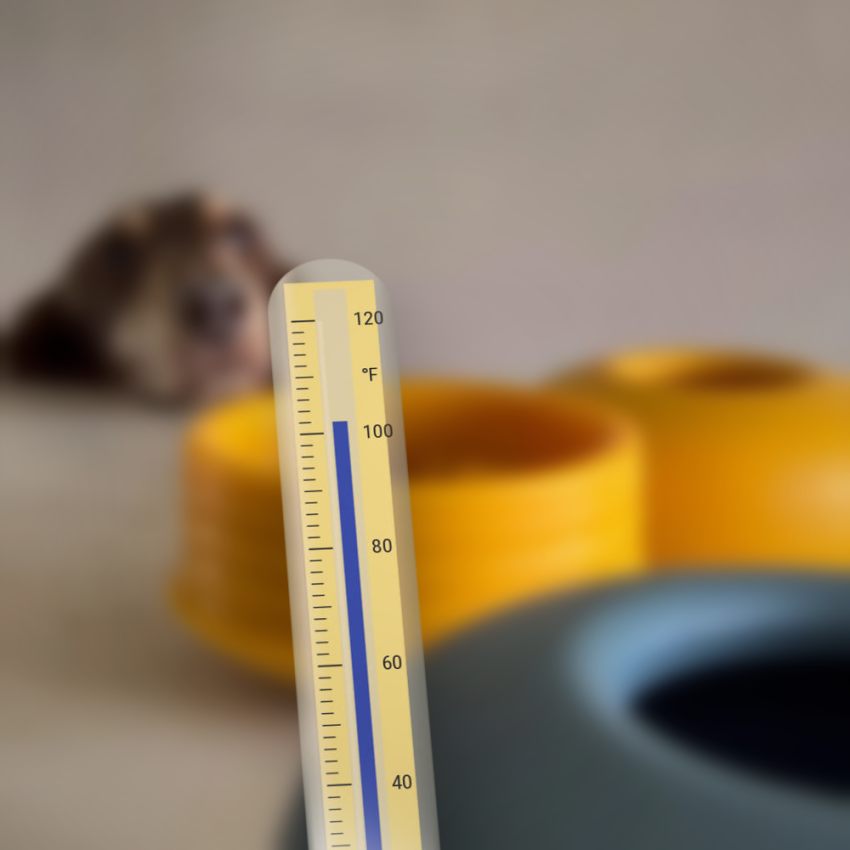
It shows value=102 unit=°F
